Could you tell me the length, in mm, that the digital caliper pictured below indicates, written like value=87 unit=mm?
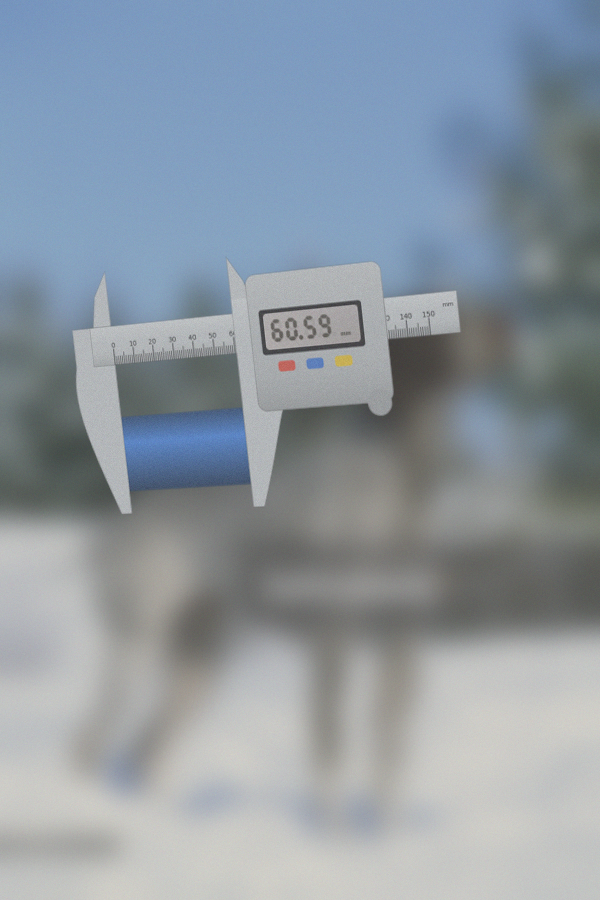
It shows value=60.59 unit=mm
